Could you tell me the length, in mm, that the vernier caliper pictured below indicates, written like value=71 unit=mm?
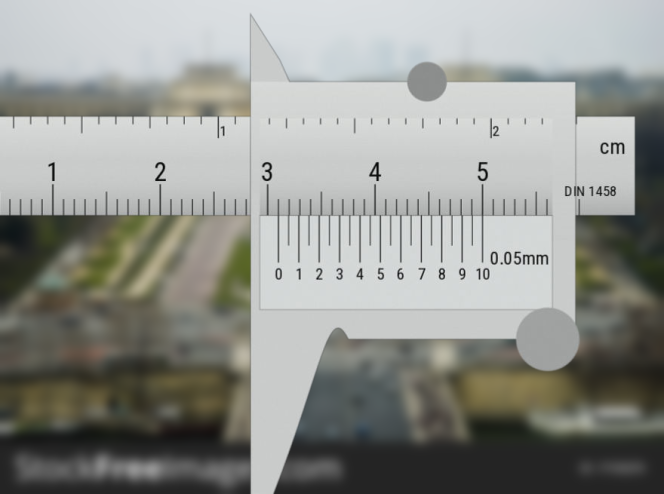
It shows value=31.0 unit=mm
